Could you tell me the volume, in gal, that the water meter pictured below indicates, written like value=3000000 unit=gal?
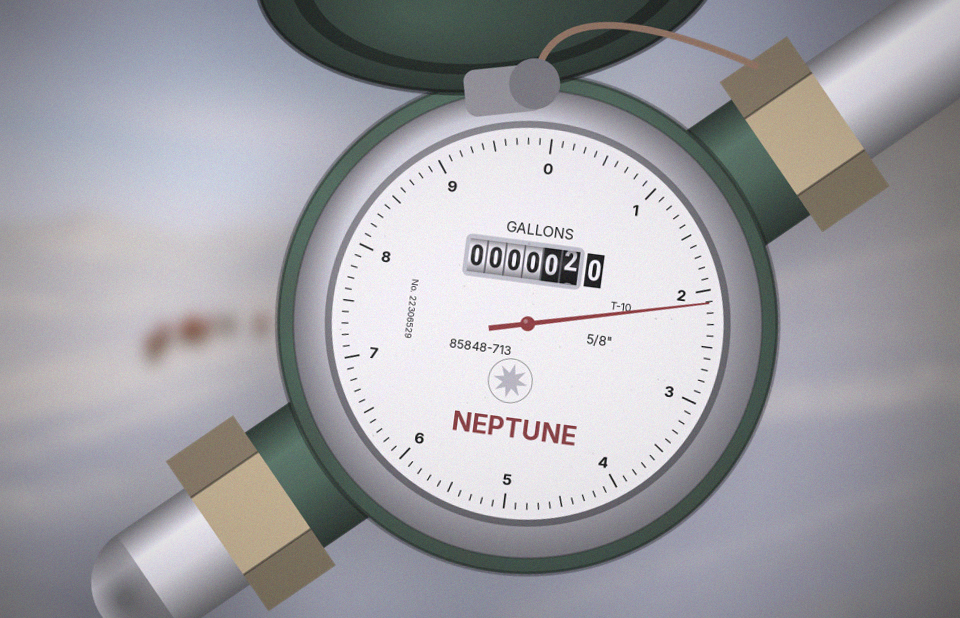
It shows value=22.1 unit=gal
